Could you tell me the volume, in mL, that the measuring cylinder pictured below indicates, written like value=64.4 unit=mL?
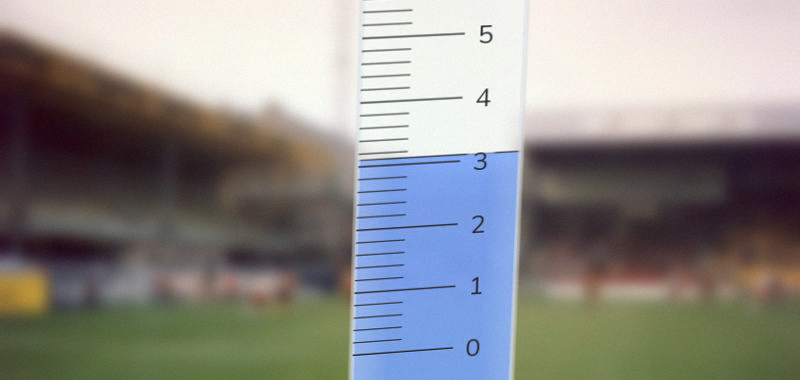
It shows value=3.1 unit=mL
